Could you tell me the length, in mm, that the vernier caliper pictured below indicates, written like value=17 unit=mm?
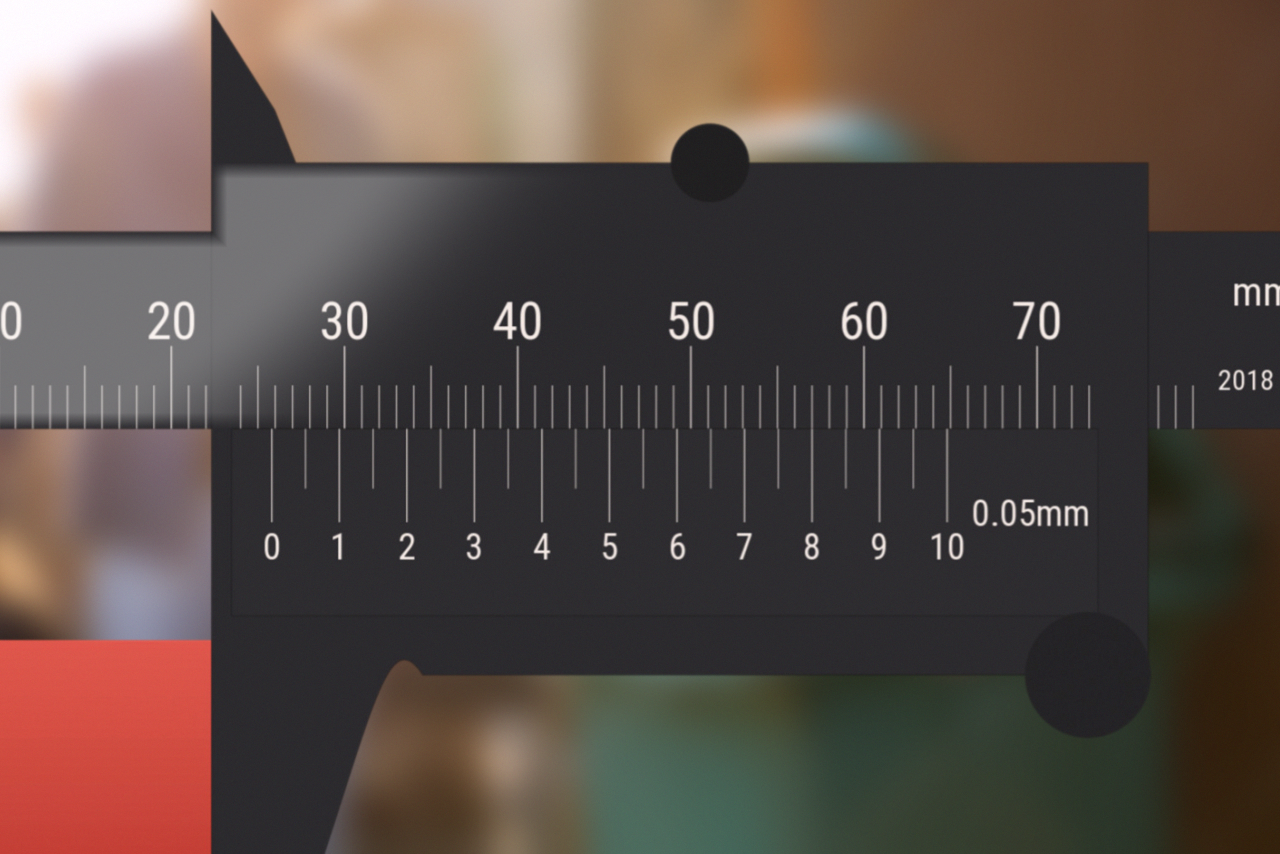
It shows value=25.8 unit=mm
